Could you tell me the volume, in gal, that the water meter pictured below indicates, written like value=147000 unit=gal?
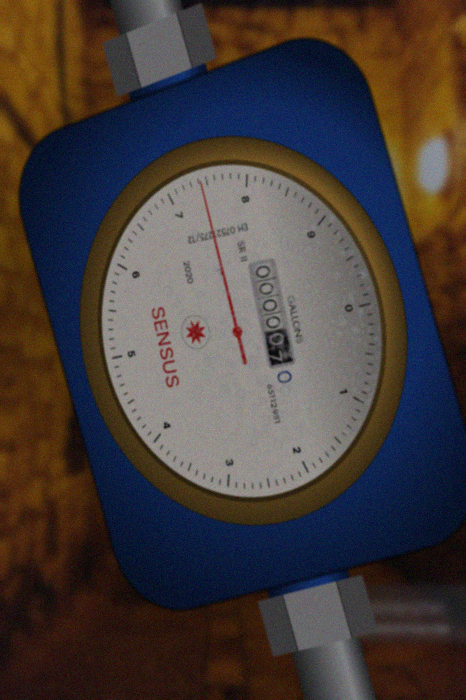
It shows value=67.4 unit=gal
